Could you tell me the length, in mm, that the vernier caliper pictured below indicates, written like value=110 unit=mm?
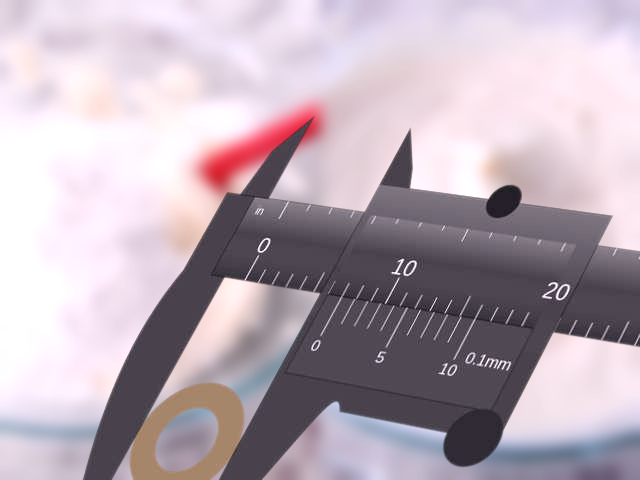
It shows value=7.0 unit=mm
